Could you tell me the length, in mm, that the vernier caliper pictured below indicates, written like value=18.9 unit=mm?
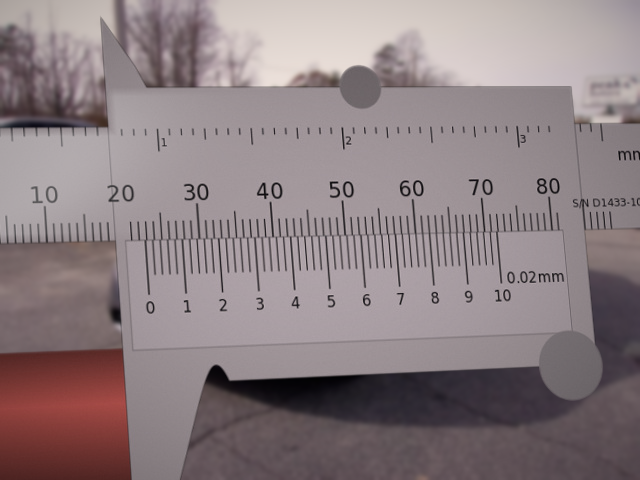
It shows value=22.8 unit=mm
